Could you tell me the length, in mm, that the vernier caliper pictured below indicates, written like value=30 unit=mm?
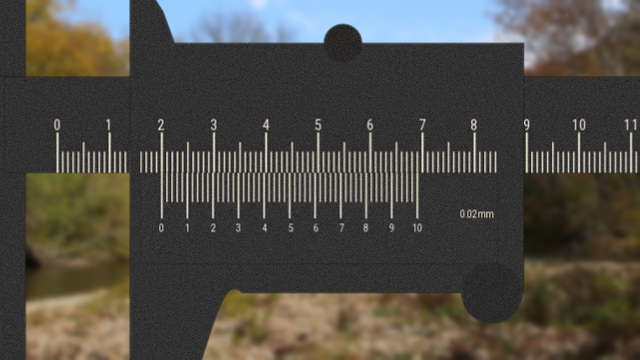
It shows value=20.0 unit=mm
